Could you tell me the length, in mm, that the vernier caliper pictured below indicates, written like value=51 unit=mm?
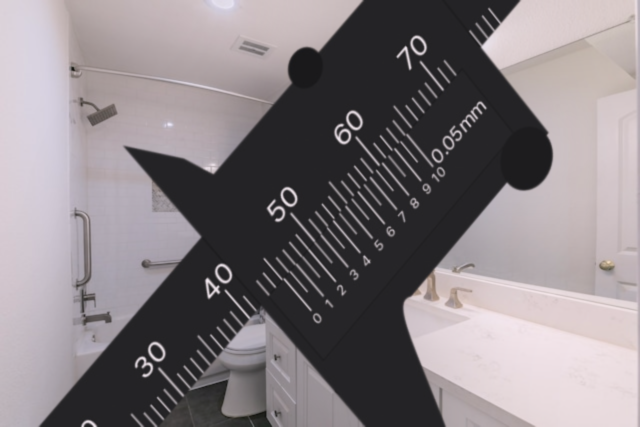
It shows value=45.2 unit=mm
